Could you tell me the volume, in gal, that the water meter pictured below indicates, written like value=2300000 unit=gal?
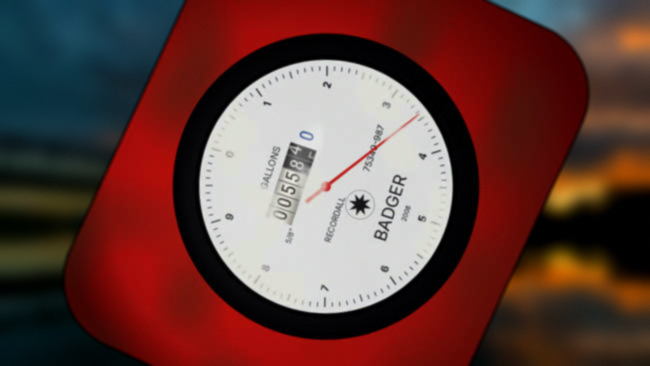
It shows value=55843.4 unit=gal
